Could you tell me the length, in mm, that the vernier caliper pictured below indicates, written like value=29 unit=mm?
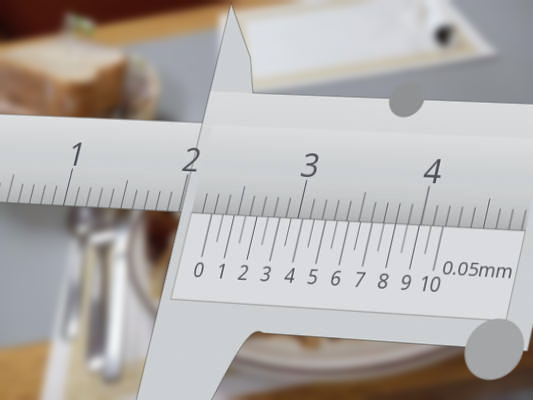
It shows value=22.8 unit=mm
